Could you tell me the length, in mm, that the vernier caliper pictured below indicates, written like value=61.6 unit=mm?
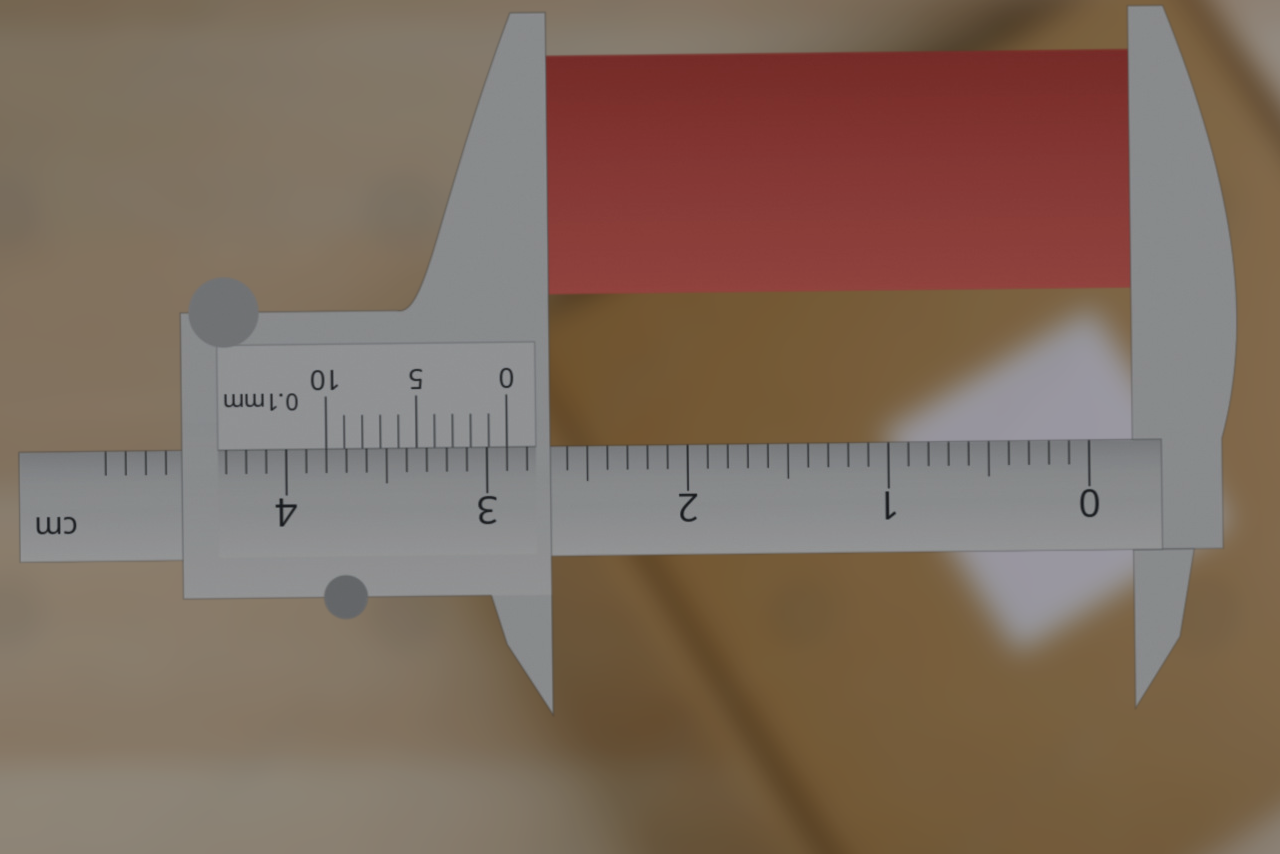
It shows value=29.0 unit=mm
